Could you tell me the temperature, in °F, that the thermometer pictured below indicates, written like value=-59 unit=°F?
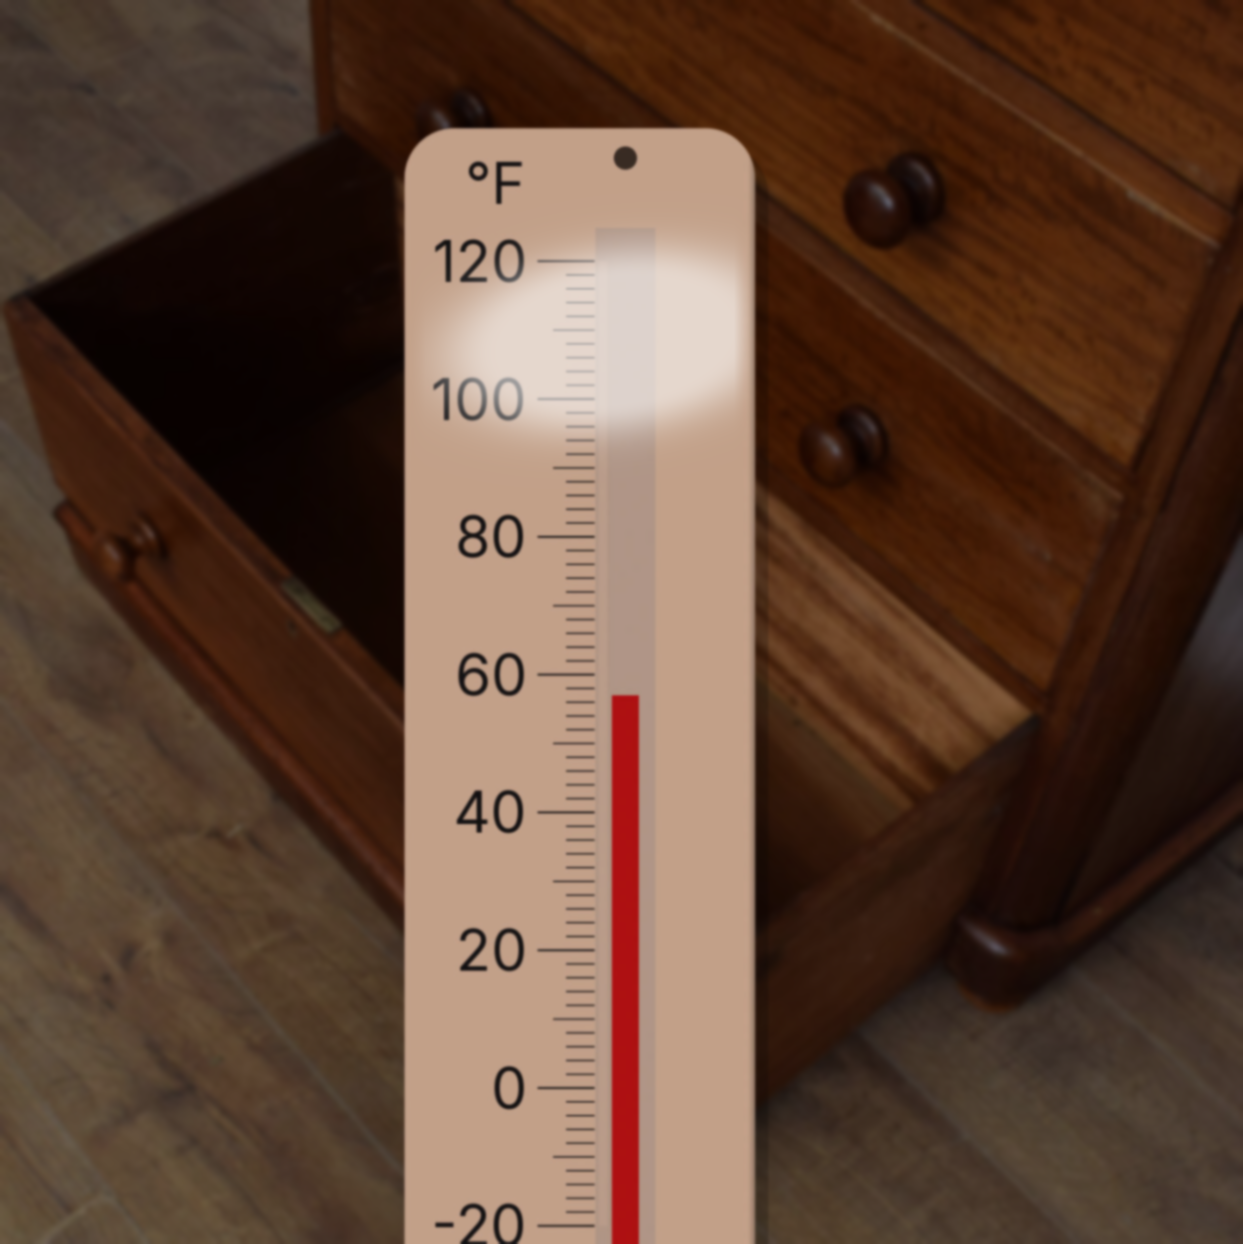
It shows value=57 unit=°F
